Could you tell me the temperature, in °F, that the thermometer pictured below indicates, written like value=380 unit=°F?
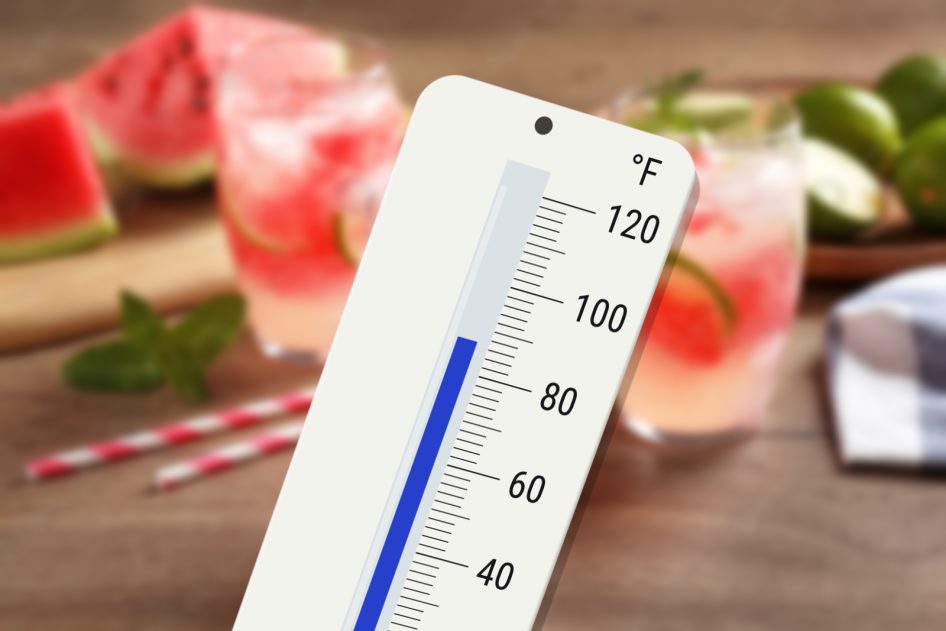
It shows value=87 unit=°F
